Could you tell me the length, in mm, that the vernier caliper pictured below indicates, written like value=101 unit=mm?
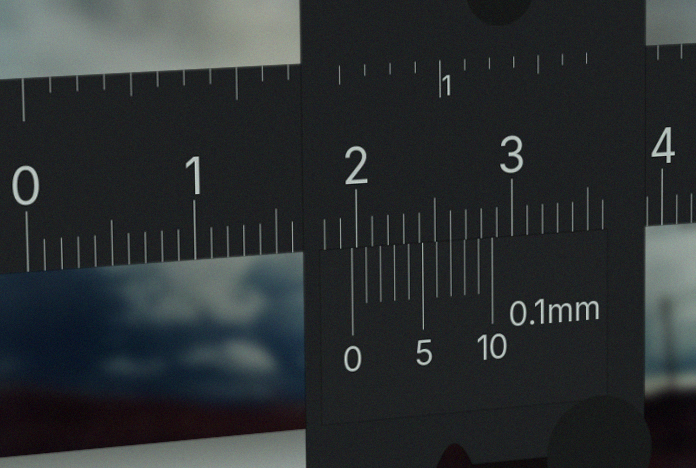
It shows value=19.7 unit=mm
